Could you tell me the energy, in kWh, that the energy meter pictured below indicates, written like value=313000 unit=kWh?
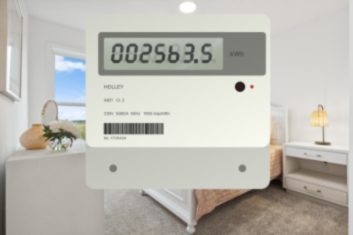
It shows value=2563.5 unit=kWh
